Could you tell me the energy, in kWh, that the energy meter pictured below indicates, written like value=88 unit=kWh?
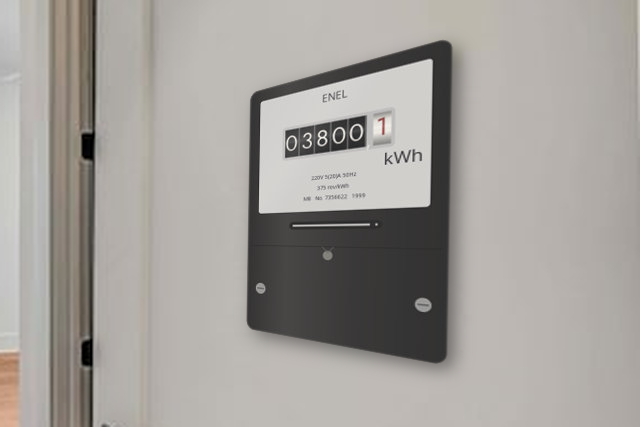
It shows value=3800.1 unit=kWh
